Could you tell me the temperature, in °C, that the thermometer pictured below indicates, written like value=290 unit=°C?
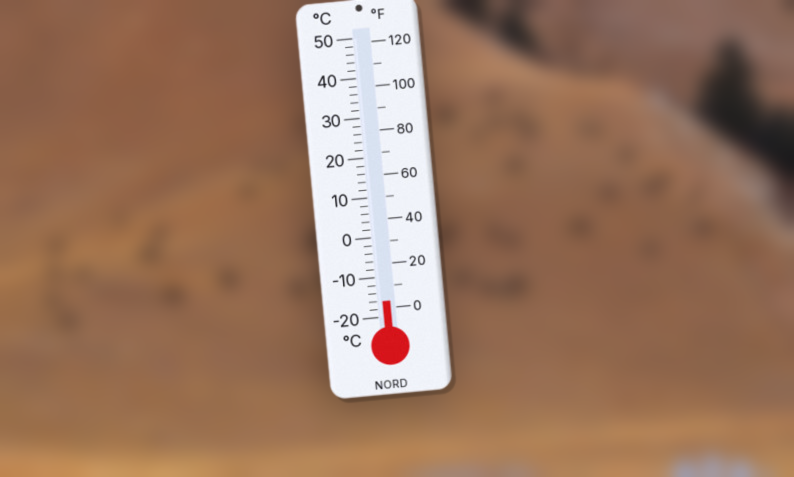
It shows value=-16 unit=°C
